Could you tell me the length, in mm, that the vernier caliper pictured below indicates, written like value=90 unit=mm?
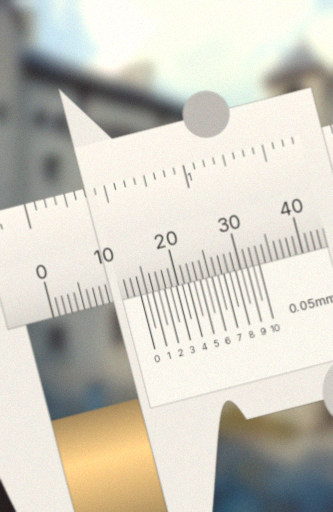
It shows value=14.0 unit=mm
